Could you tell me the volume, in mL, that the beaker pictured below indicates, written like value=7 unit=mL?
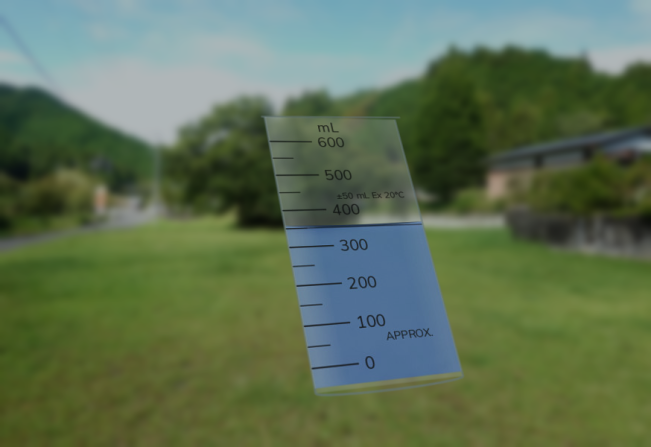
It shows value=350 unit=mL
